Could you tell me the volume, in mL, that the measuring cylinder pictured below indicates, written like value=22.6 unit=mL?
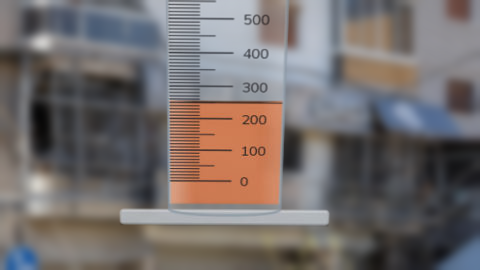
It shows value=250 unit=mL
